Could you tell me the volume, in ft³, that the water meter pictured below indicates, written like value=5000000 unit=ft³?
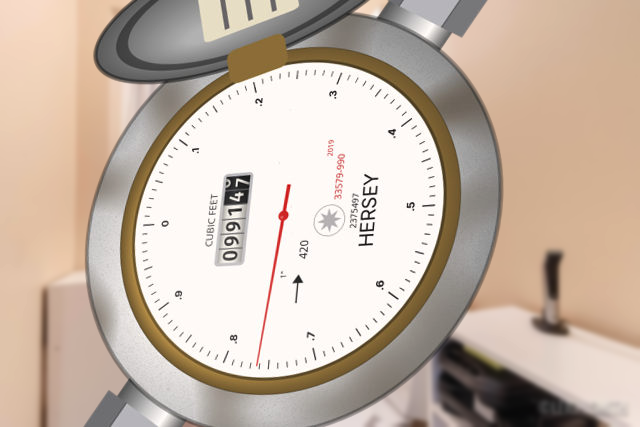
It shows value=99146.76 unit=ft³
